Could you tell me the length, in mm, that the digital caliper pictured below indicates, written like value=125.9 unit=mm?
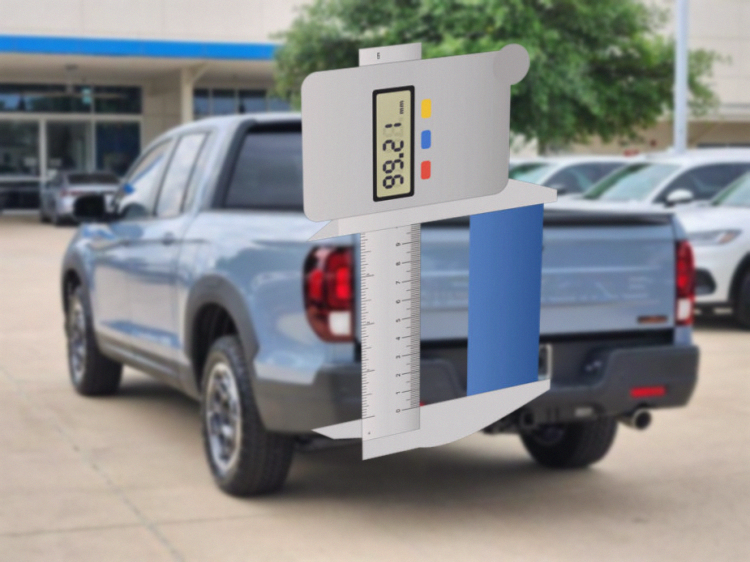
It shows value=99.21 unit=mm
